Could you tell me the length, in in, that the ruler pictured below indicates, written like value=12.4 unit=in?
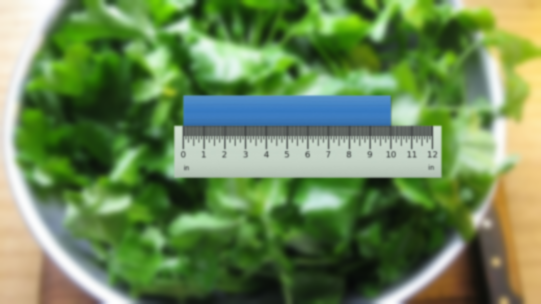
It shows value=10 unit=in
